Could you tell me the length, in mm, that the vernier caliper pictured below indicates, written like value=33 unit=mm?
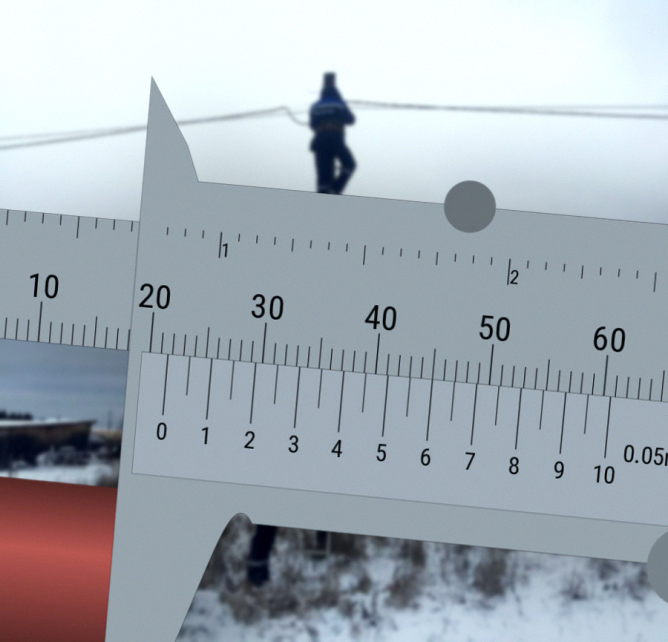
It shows value=21.6 unit=mm
